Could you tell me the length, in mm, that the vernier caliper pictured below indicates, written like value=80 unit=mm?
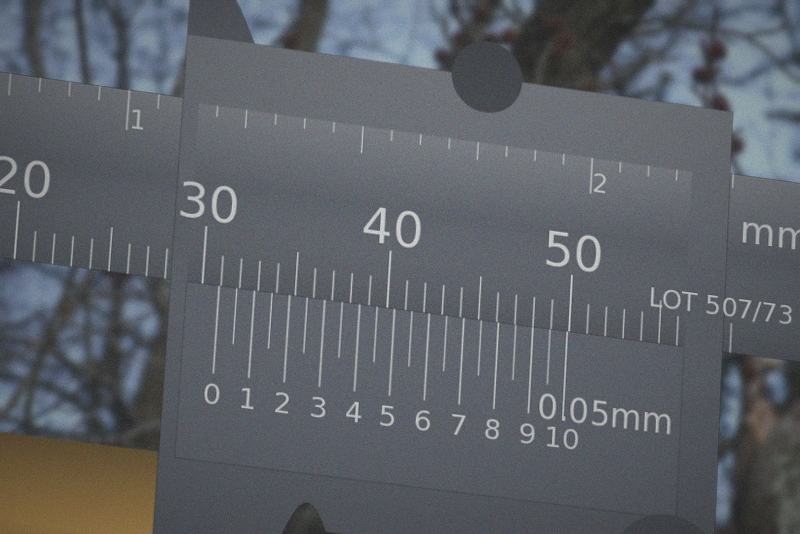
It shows value=30.9 unit=mm
